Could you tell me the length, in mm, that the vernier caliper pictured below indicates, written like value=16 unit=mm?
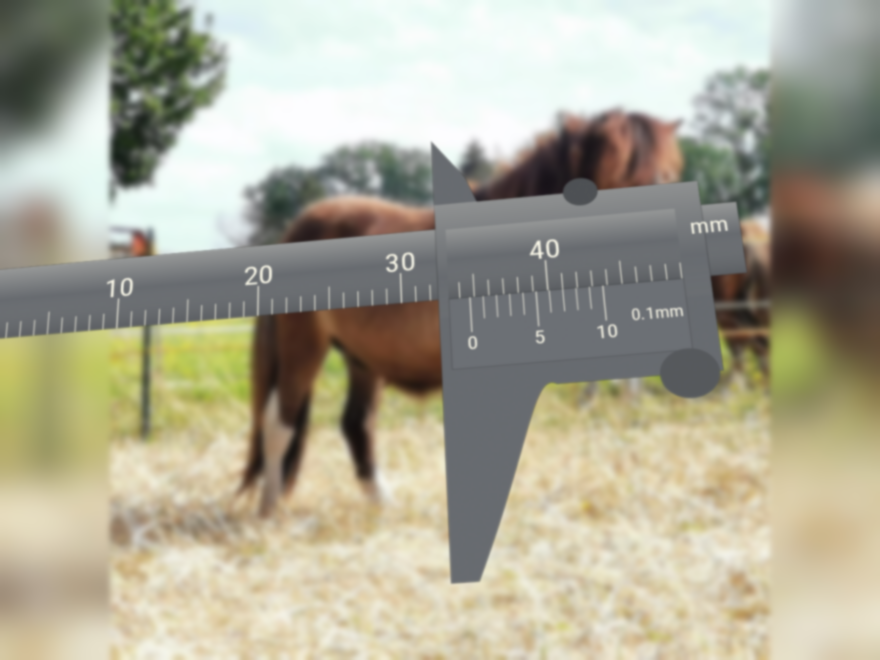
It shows value=34.7 unit=mm
